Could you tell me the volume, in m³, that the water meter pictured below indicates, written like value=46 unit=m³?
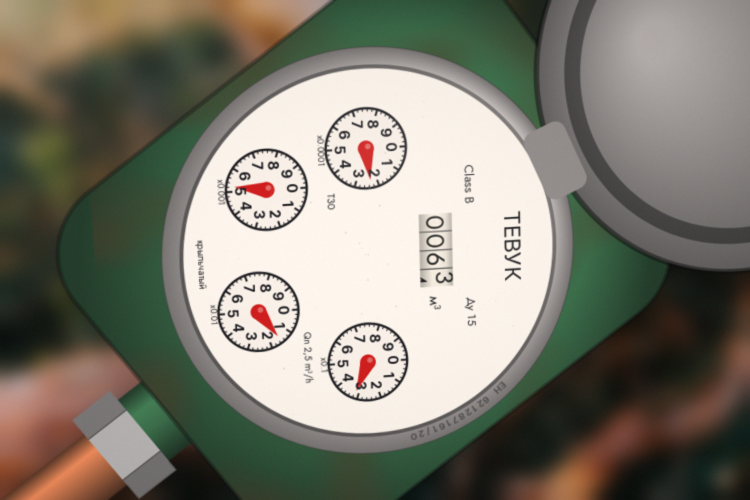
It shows value=63.3152 unit=m³
